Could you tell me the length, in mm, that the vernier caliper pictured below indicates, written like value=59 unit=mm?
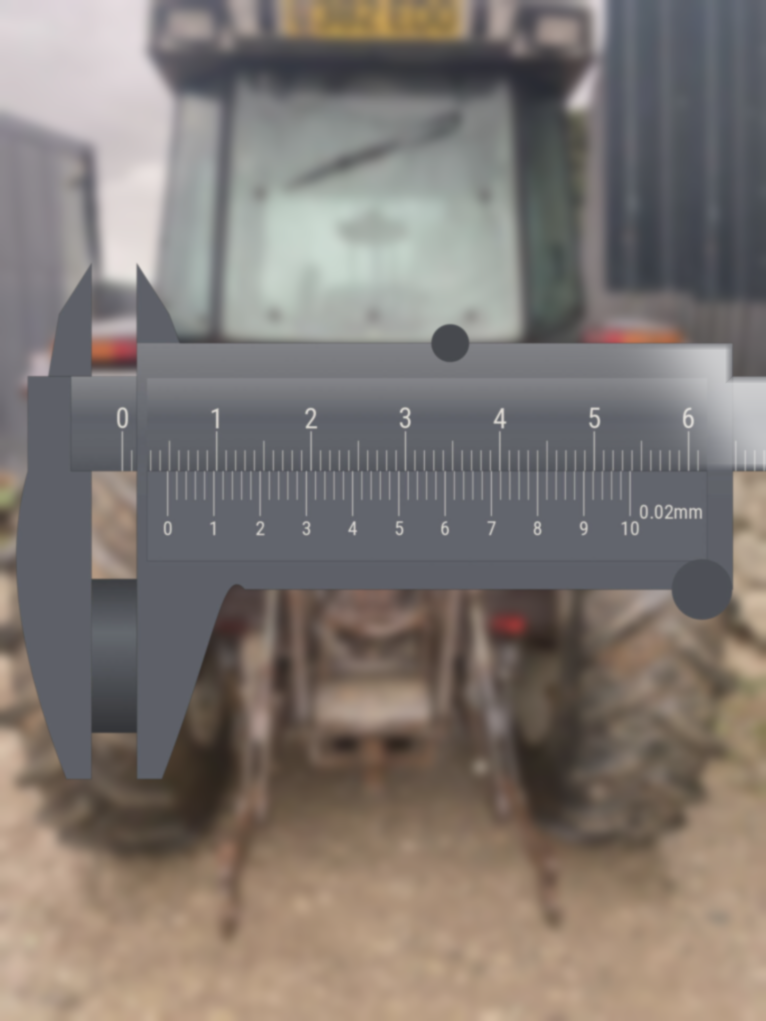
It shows value=4.8 unit=mm
